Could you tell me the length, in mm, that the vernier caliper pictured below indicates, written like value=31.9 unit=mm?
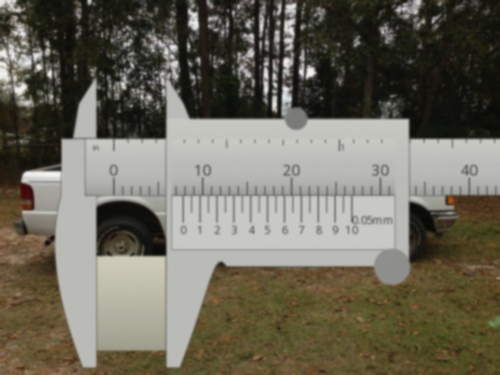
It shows value=7.8 unit=mm
